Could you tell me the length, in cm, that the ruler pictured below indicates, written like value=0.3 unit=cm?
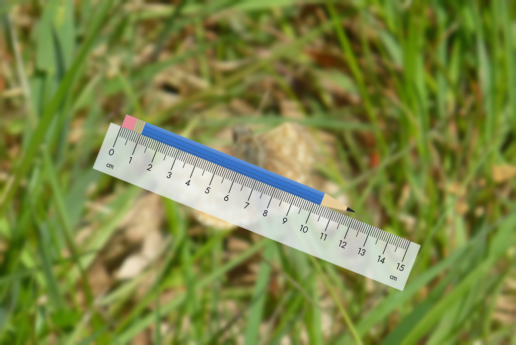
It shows value=12 unit=cm
